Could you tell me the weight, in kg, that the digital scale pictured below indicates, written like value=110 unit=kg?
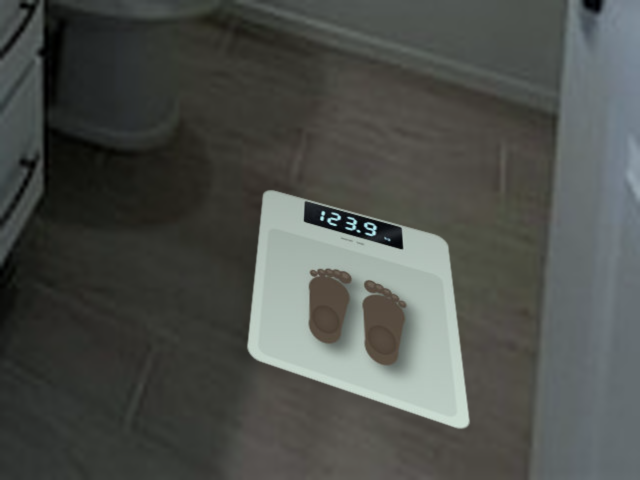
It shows value=123.9 unit=kg
